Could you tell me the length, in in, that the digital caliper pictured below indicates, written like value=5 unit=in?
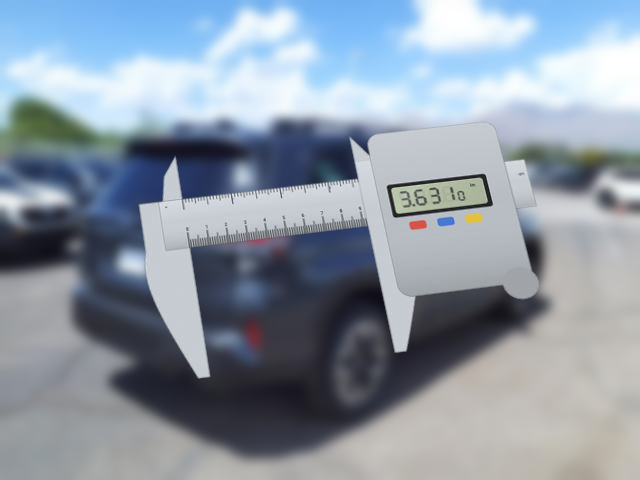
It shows value=3.6310 unit=in
